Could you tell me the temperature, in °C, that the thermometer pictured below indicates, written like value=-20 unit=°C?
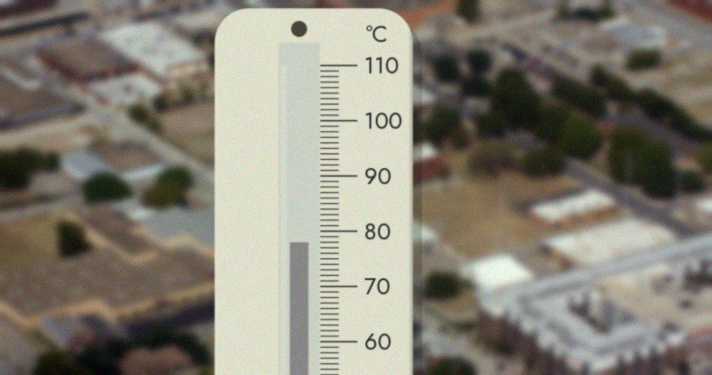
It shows value=78 unit=°C
